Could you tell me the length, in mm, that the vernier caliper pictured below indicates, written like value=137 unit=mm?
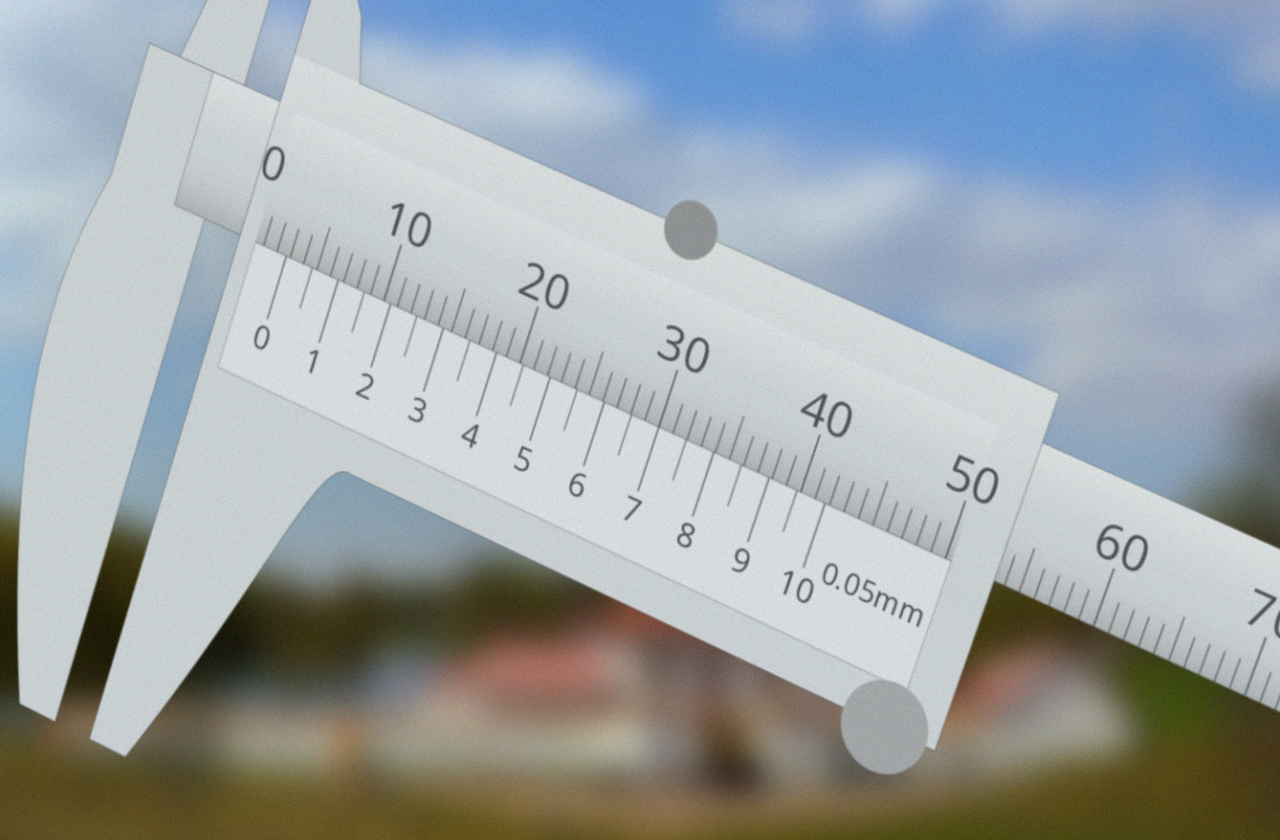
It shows value=2.7 unit=mm
